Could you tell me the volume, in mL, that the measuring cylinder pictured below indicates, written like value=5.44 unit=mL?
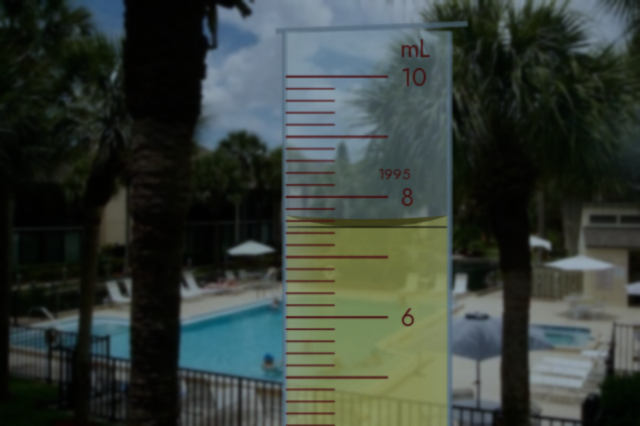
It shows value=7.5 unit=mL
